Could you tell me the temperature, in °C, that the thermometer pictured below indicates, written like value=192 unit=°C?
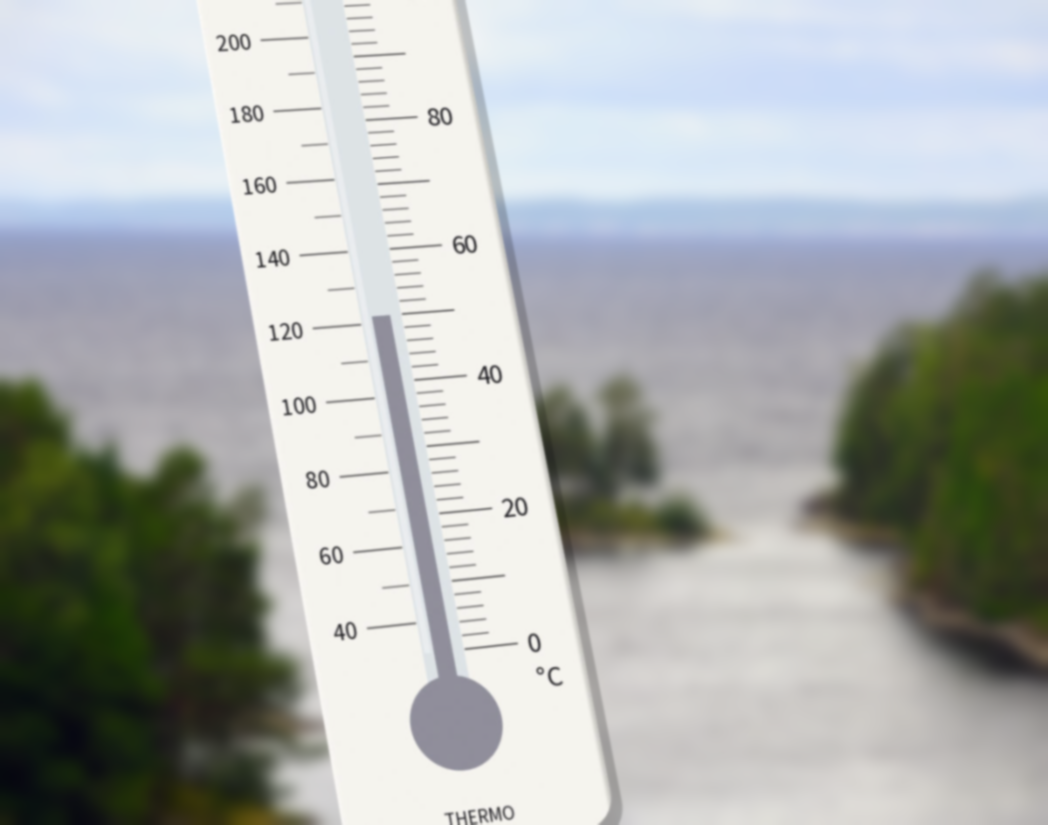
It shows value=50 unit=°C
